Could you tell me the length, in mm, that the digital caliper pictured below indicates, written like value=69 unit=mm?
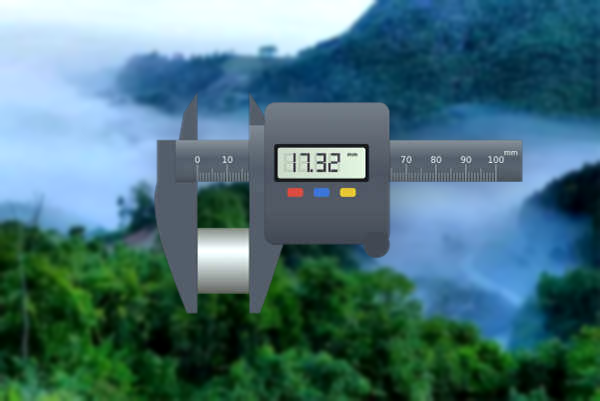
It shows value=17.32 unit=mm
